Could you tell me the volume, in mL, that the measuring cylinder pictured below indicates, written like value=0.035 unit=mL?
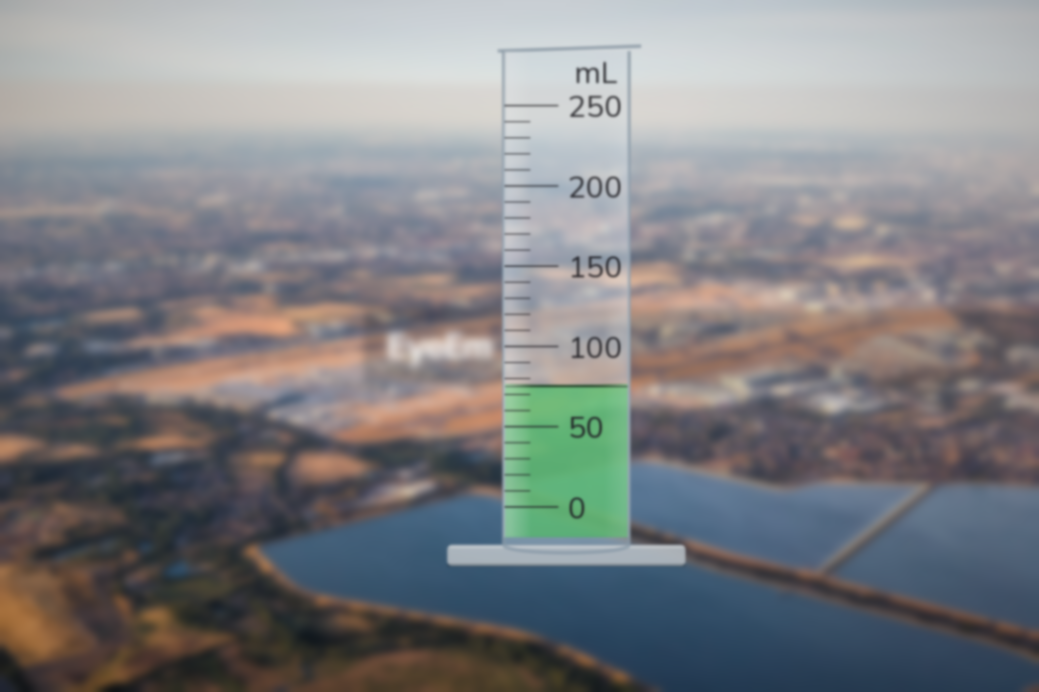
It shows value=75 unit=mL
